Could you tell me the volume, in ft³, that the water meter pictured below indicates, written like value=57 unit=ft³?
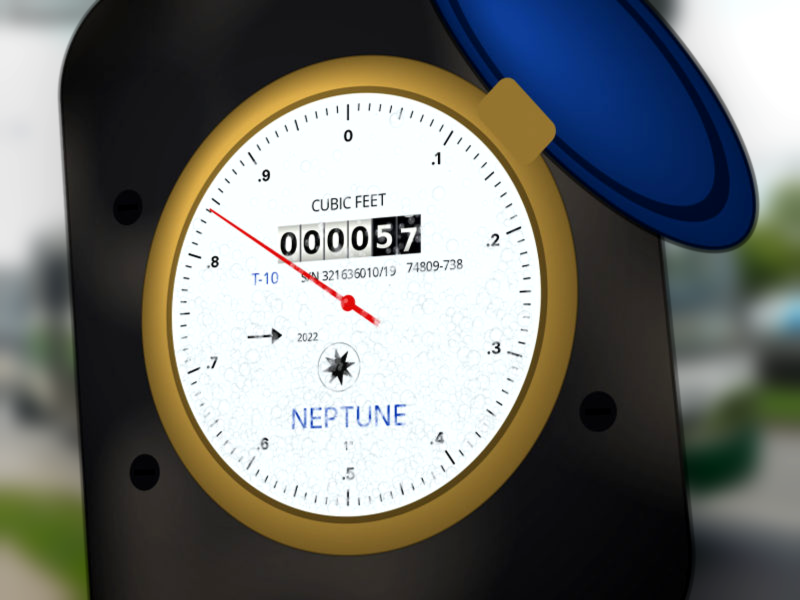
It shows value=56.84 unit=ft³
